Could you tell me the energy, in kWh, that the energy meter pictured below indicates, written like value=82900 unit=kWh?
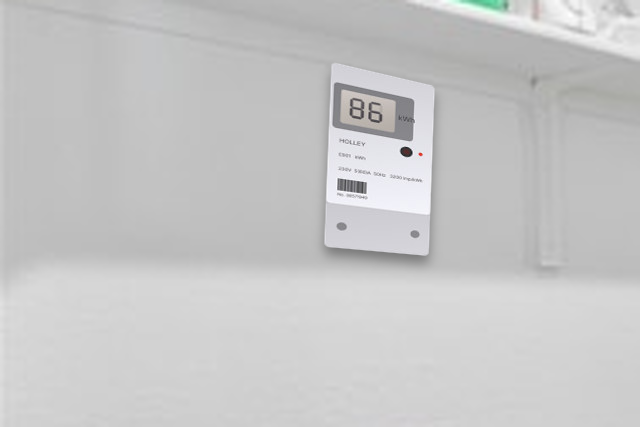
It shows value=86 unit=kWh
